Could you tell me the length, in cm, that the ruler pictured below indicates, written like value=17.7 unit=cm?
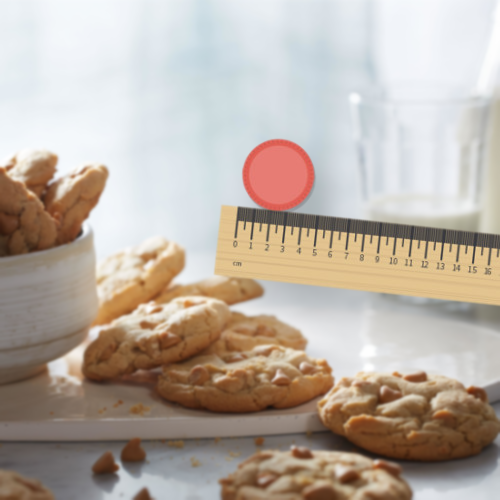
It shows value=4.5 unit=cm
